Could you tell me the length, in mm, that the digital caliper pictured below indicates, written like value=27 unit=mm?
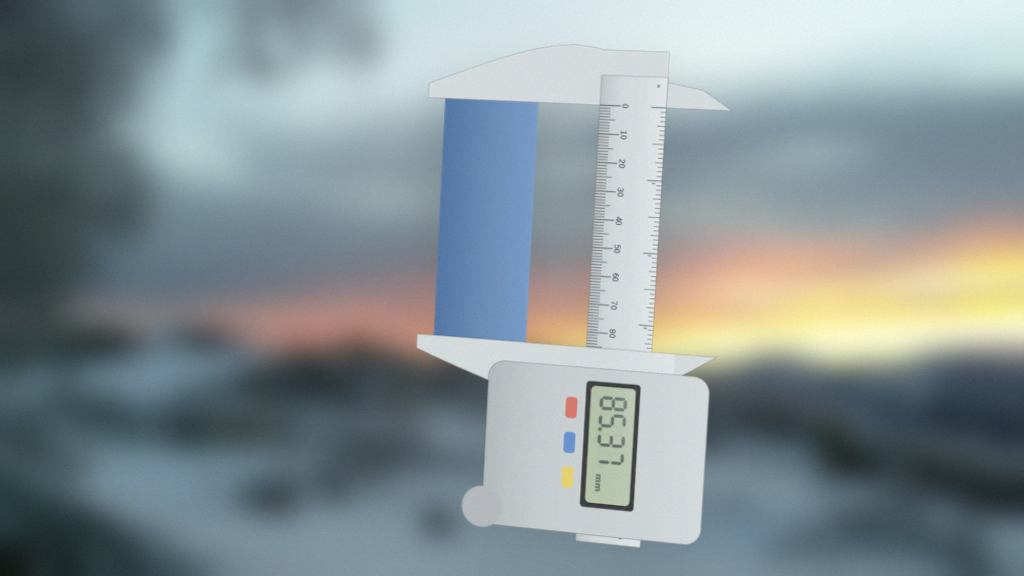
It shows value=85.37 unit=mm
